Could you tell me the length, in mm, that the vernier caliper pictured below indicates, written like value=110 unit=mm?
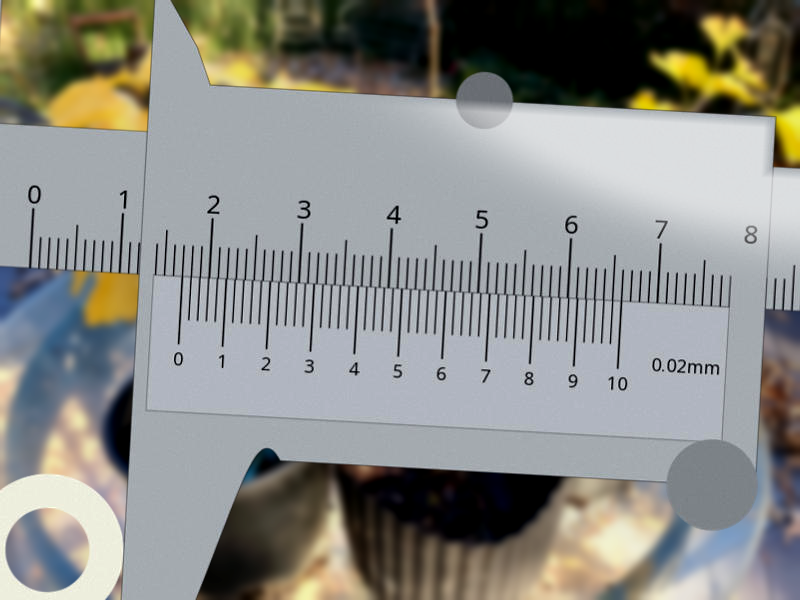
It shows value=17.0 unit=mm
